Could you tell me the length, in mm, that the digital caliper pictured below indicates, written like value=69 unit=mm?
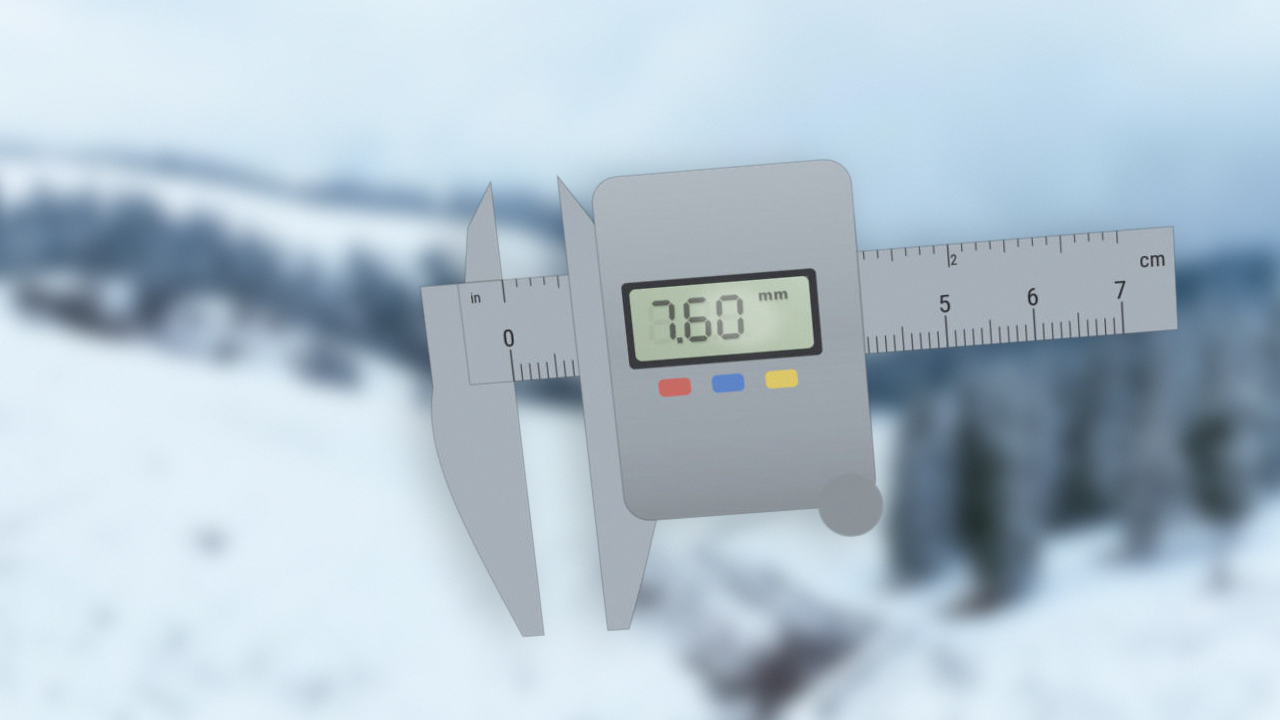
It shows value=7.60 unit=mm
